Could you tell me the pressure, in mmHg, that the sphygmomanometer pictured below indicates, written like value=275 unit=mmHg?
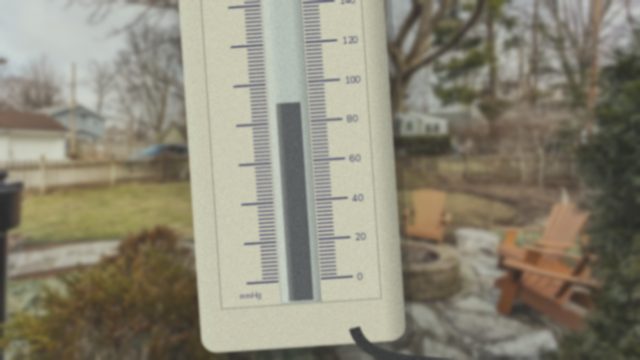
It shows value=90 unit=mmHg
